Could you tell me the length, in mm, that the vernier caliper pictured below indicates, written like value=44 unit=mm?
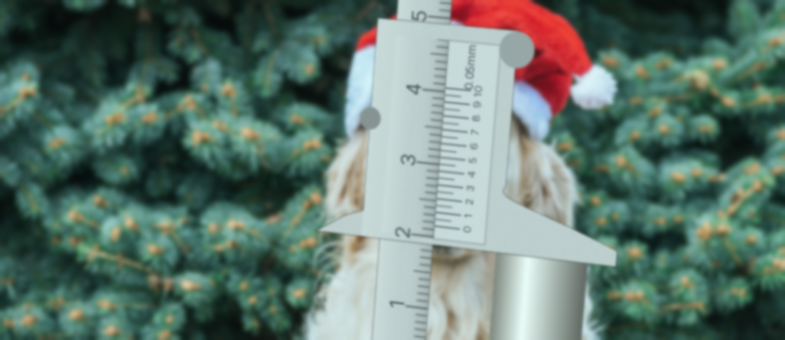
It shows value=21.5 unit=mm
